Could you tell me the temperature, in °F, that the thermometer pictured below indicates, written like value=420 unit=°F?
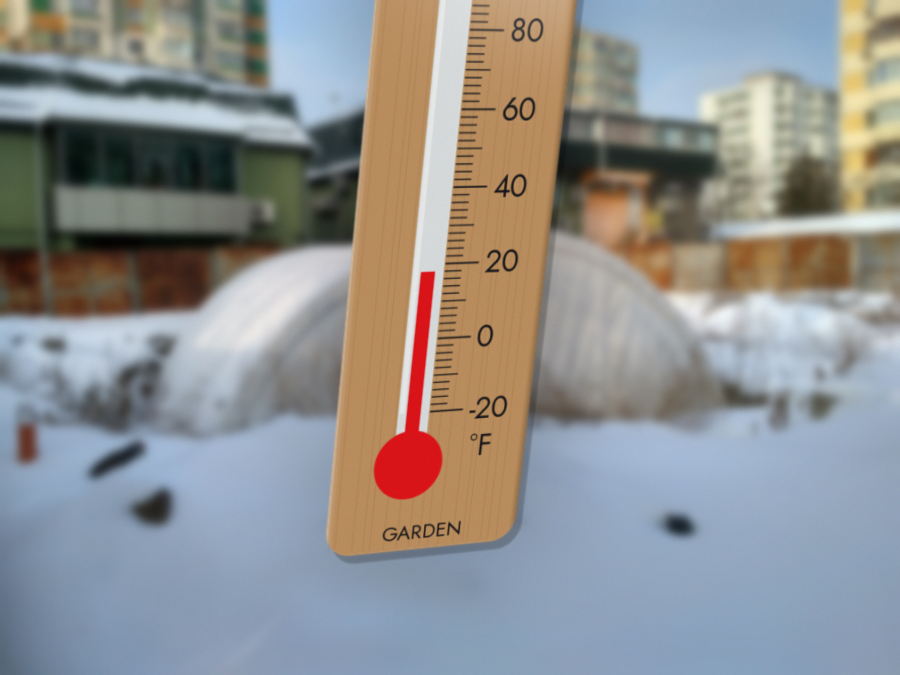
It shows value=18 unit=°F
